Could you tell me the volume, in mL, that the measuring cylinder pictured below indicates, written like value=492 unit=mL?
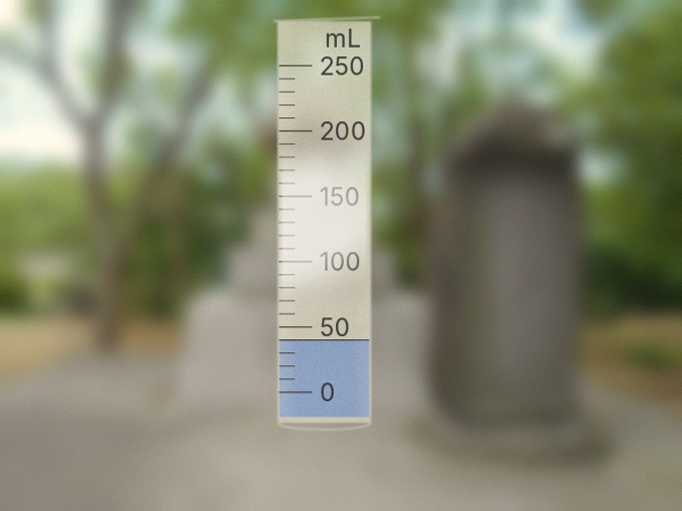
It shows value=40 unit=mL
